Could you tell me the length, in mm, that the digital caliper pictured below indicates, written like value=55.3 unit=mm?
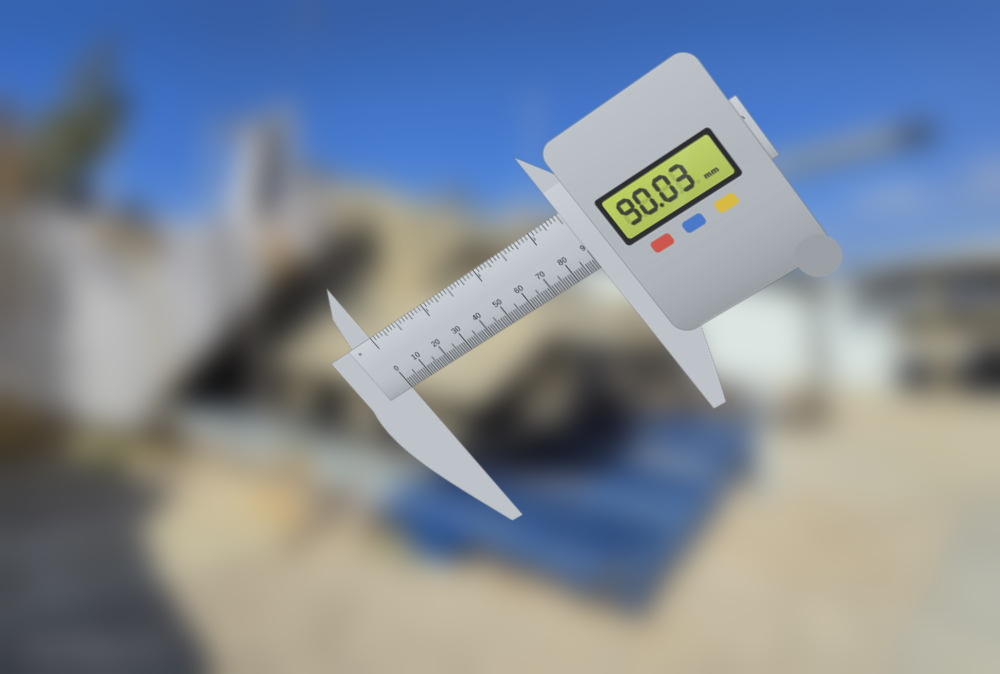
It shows value=90.03 unit=mm
